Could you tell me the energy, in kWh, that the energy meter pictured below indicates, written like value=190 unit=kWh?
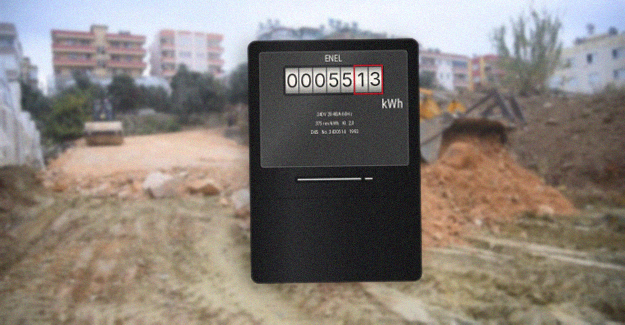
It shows value=55.13 unit=kWh
